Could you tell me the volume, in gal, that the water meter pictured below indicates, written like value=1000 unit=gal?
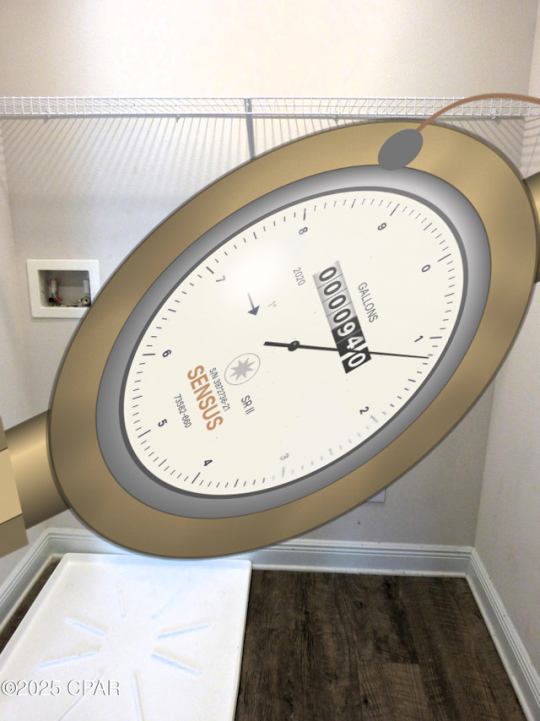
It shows value=941.2 unit=gal
